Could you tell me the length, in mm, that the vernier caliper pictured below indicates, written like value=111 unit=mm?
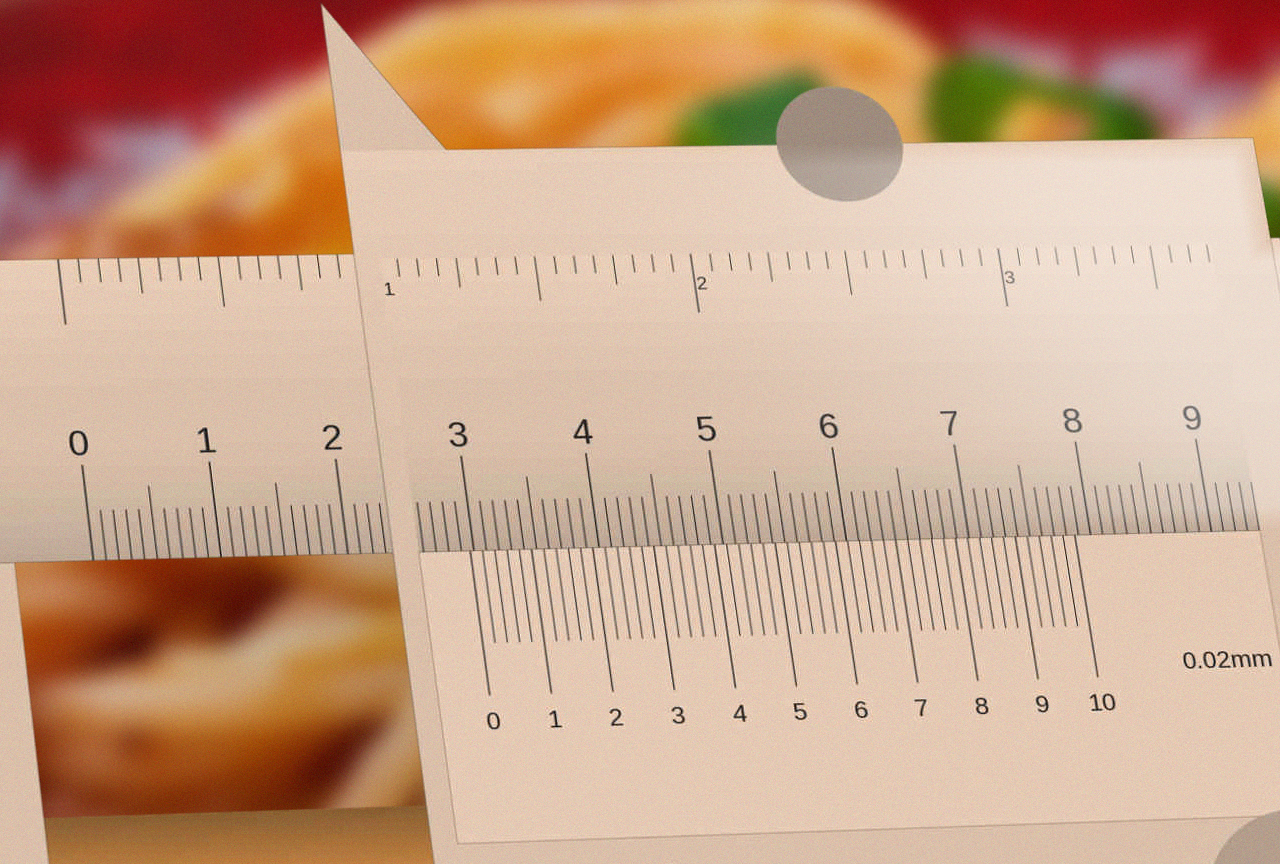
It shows value=29.7 unit=mm
